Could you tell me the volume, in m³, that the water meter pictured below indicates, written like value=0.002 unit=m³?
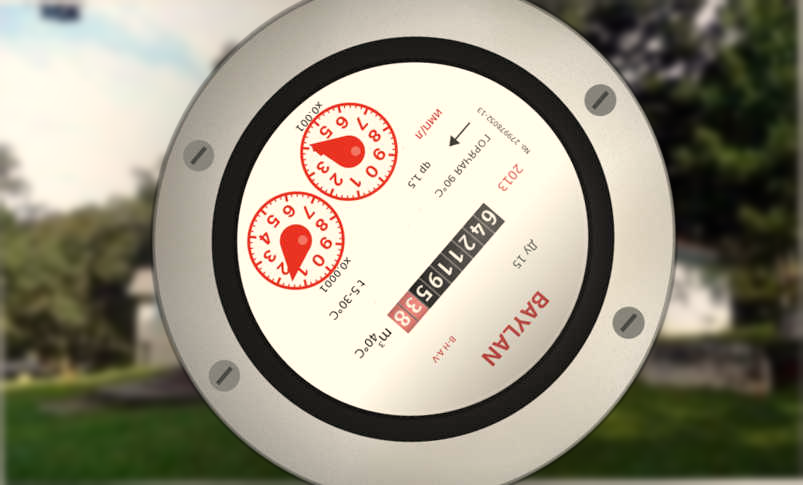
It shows value=6421195.3841 unit=m³
